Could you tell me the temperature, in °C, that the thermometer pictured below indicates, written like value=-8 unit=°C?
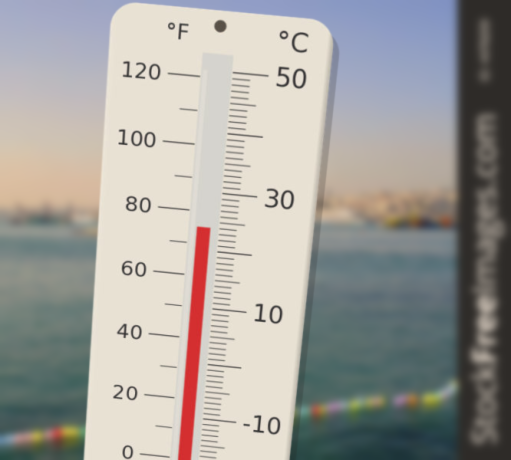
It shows value=24 unit=°C
